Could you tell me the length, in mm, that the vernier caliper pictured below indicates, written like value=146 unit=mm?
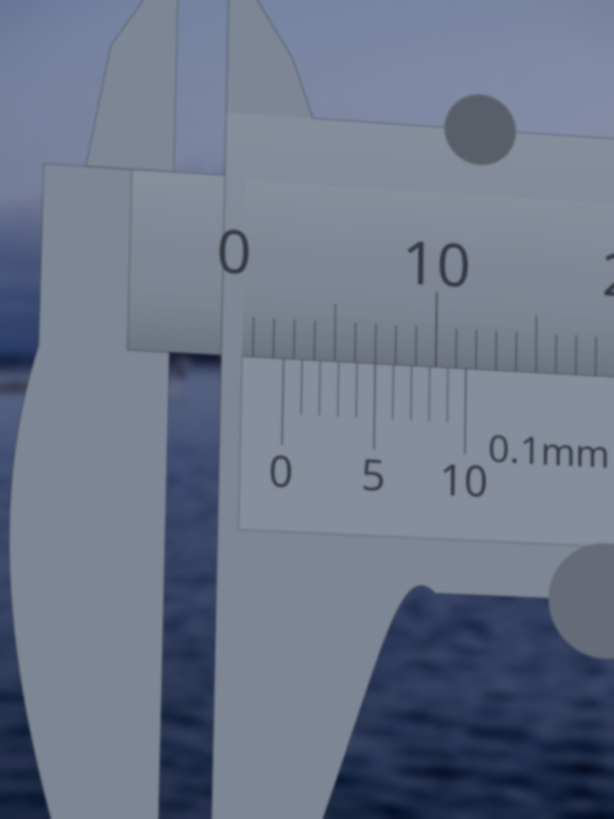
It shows value=2.5 unit=mm
